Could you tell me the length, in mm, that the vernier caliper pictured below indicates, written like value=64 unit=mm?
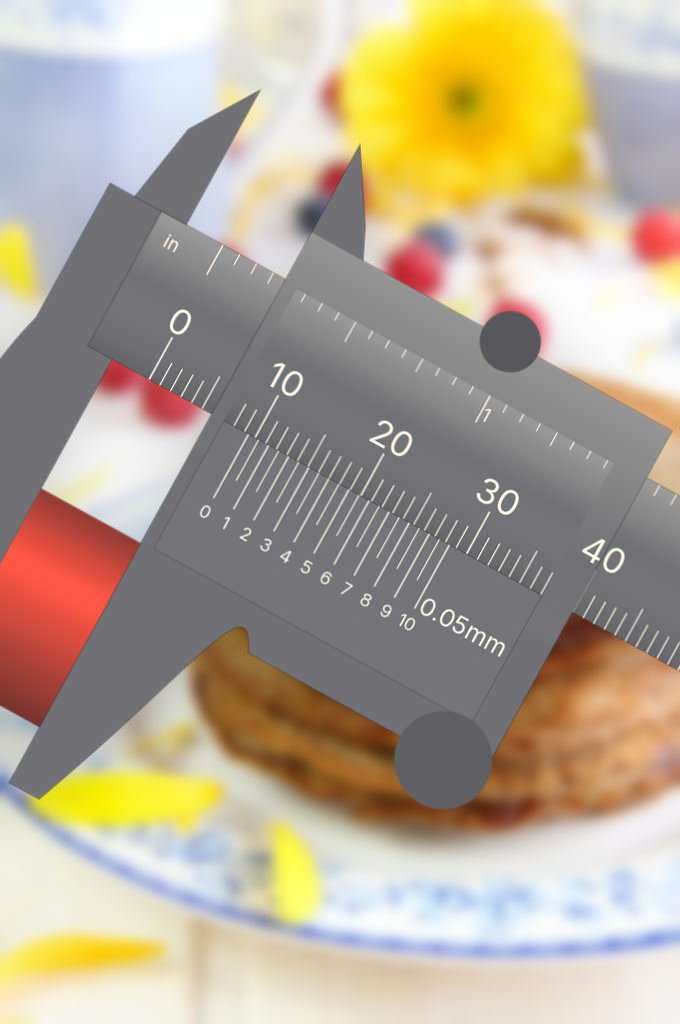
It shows value=9.4 unit=mm
